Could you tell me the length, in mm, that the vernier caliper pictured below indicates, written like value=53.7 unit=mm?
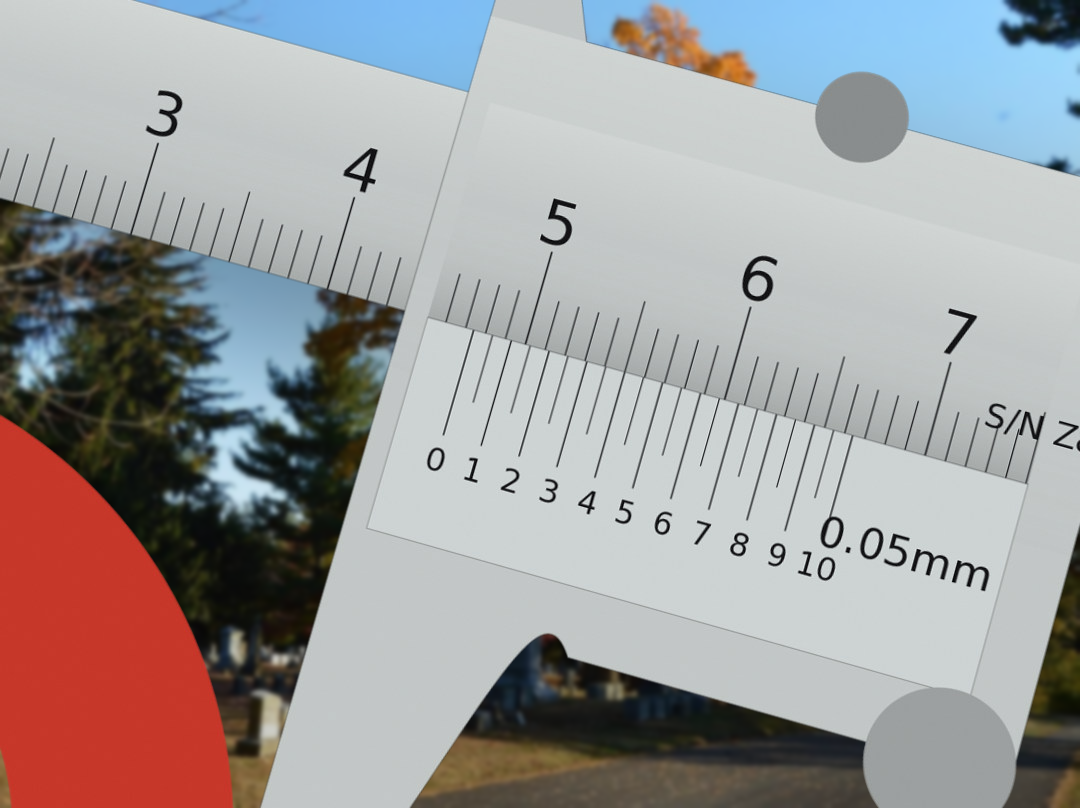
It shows value=47.4 unit=mm
